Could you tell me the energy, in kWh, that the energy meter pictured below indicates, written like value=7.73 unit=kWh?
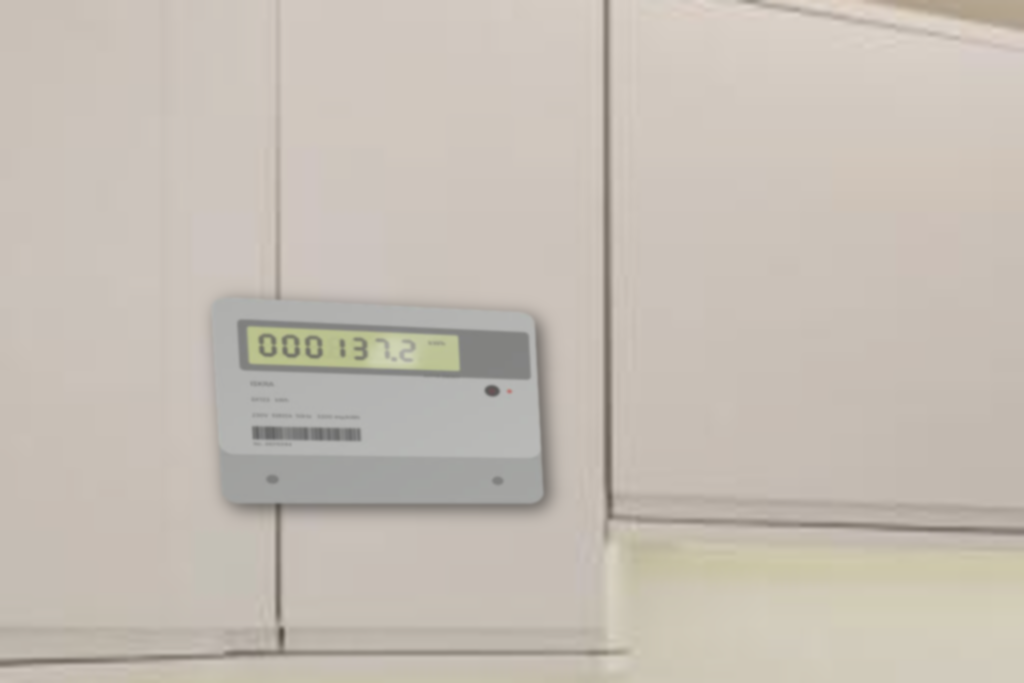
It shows value=137.2 unit=kWh
